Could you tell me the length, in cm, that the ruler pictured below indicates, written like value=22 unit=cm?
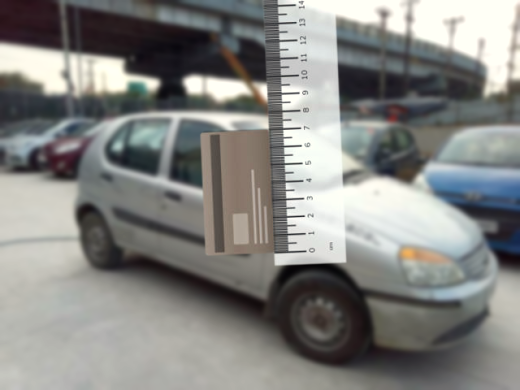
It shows value=7 unit=cm
